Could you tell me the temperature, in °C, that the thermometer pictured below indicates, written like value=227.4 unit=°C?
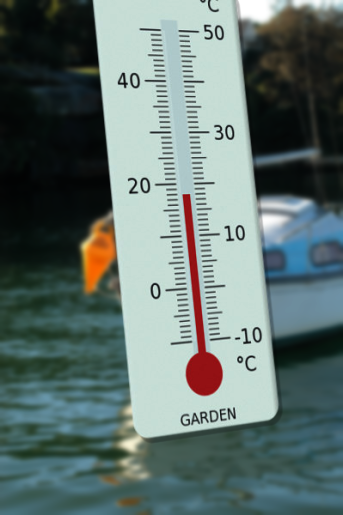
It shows value=18 unit=°C
